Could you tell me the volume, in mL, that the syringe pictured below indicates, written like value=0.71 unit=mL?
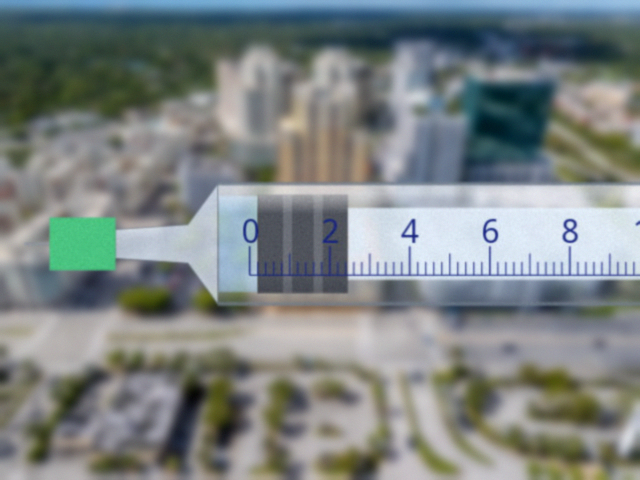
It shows value=0.2 unit=mL
